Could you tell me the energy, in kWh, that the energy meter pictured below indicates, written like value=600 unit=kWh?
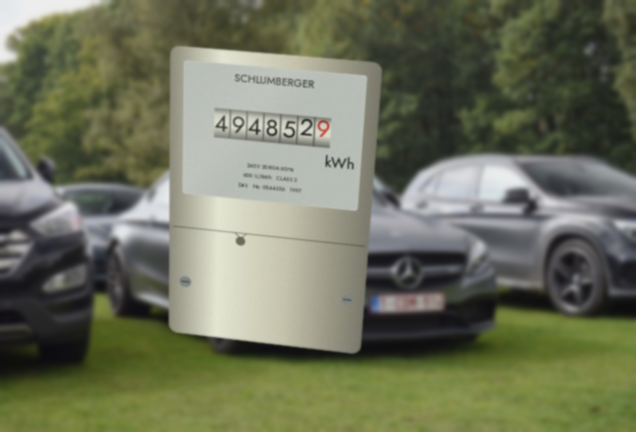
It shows value=494852.9 unit=kWh
